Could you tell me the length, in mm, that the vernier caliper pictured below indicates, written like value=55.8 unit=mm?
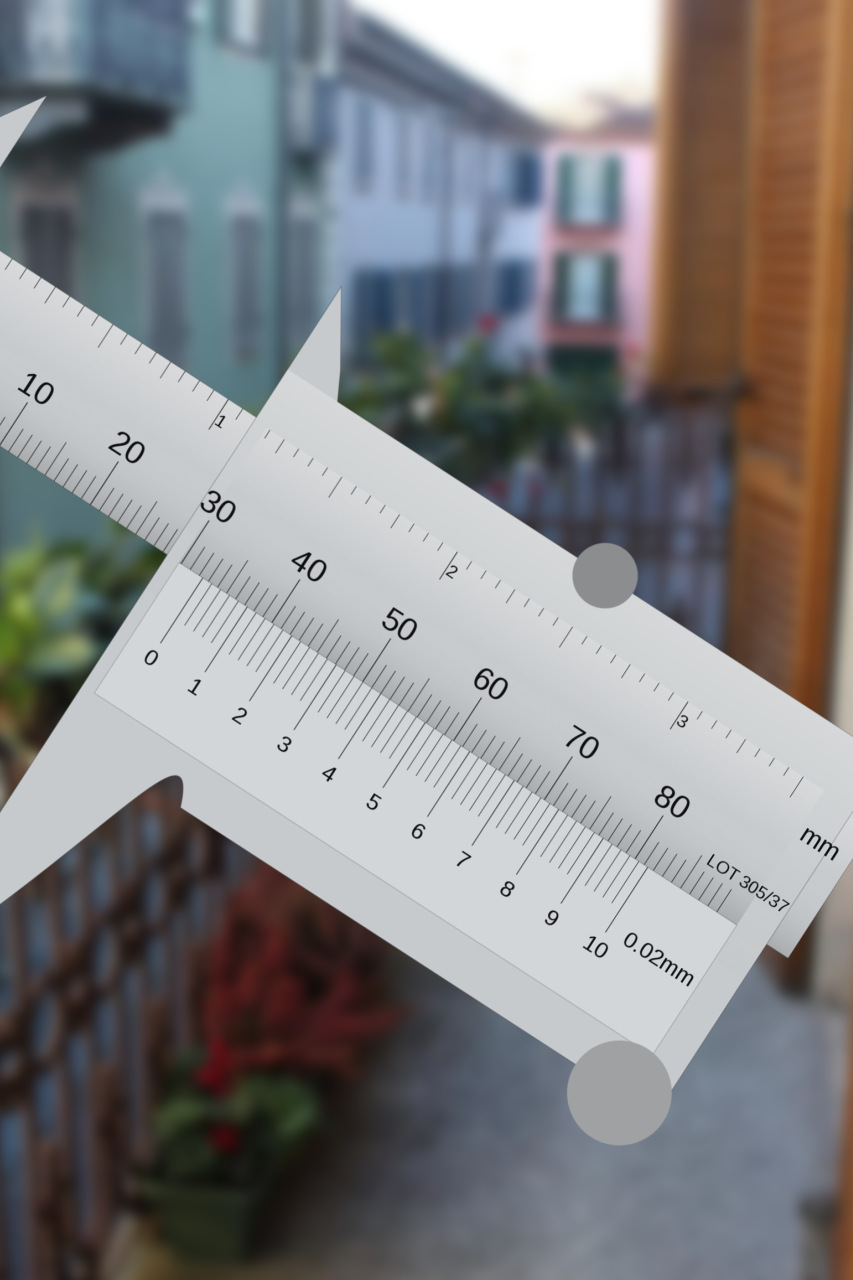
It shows value=32.4 unit=mm
